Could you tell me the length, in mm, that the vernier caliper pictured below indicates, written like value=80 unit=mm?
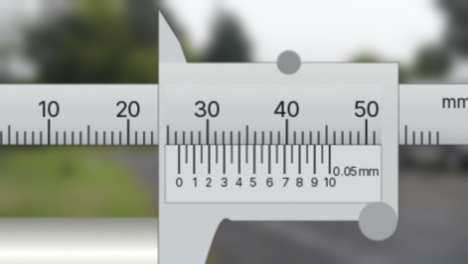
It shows value=26.4 unit=mm
